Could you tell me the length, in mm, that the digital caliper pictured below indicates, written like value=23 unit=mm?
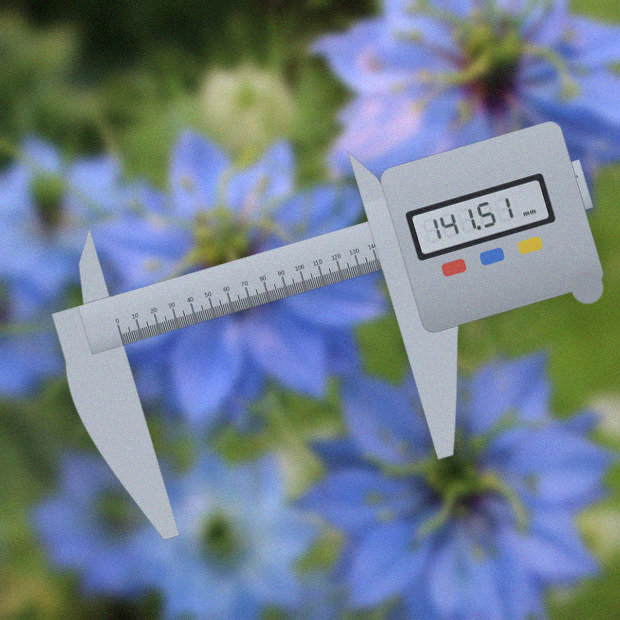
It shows value=141.51 unit=mm
